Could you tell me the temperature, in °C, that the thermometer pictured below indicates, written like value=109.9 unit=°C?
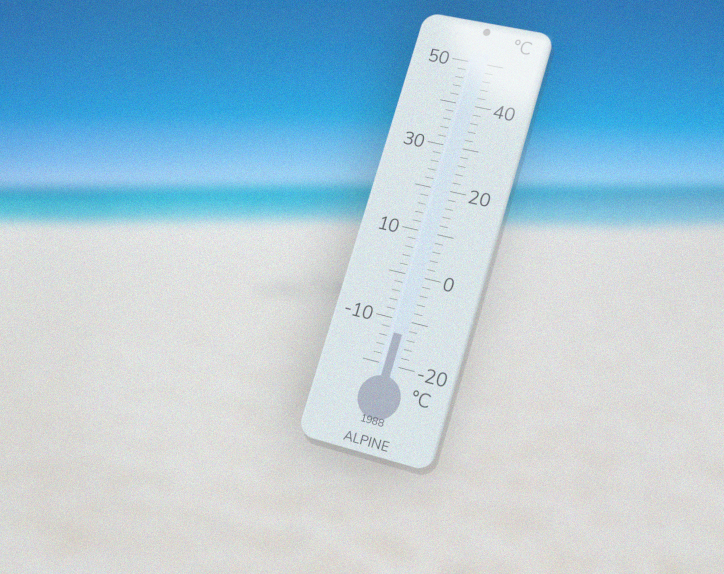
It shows value=-13 unit=°C
